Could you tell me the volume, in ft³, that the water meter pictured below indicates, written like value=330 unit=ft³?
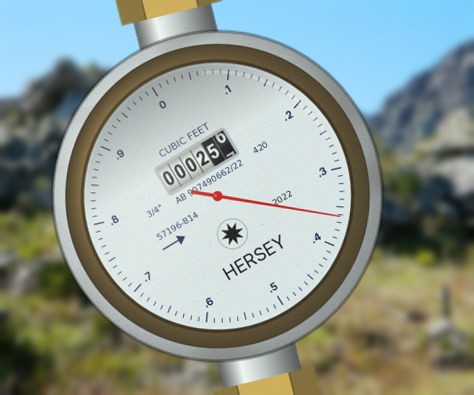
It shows value=256.36 unit=ft³
